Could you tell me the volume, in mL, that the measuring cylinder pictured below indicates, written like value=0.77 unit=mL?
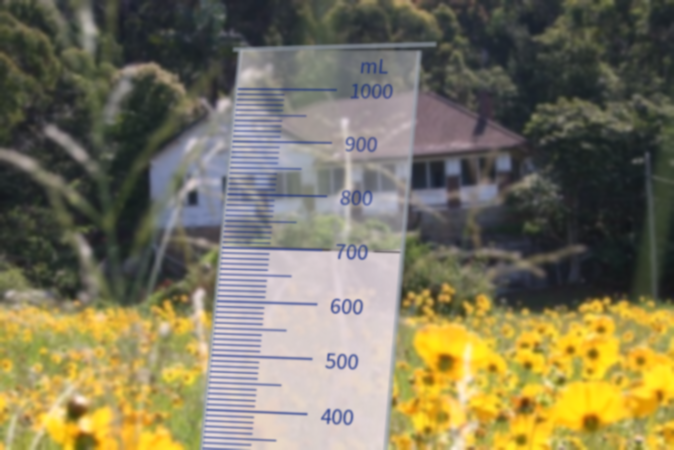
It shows value=700 unit=mL
